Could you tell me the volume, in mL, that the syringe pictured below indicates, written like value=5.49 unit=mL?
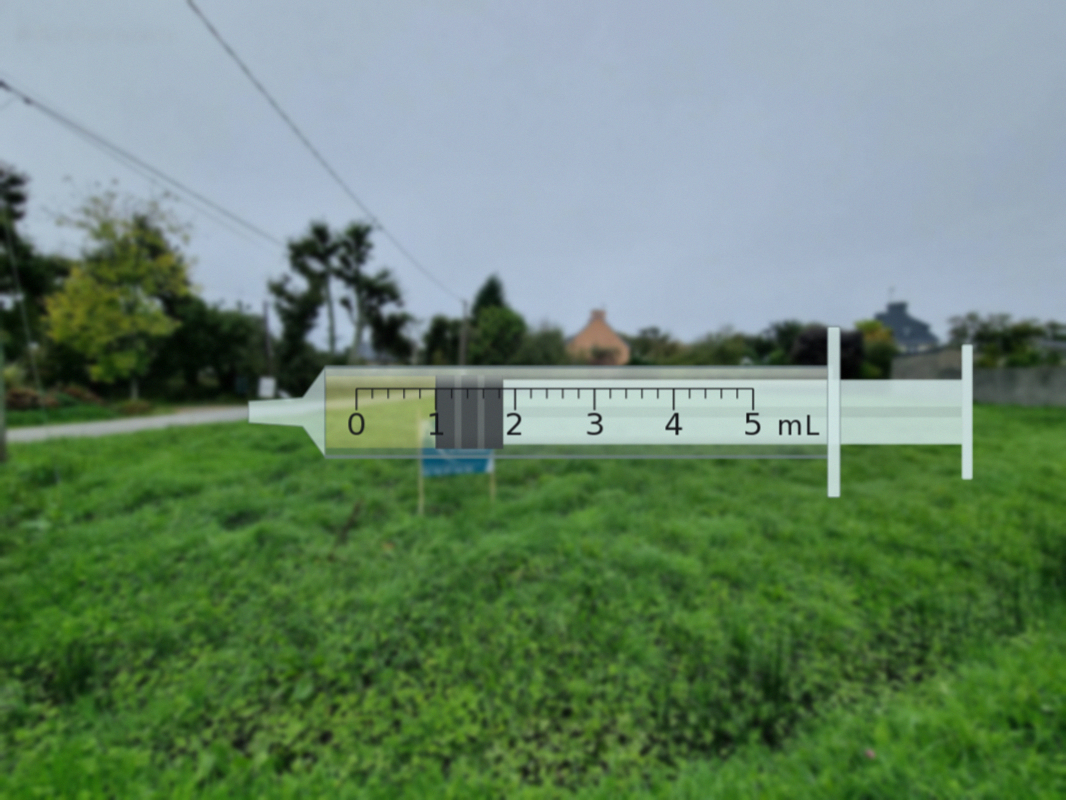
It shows value=1 unit=mL
